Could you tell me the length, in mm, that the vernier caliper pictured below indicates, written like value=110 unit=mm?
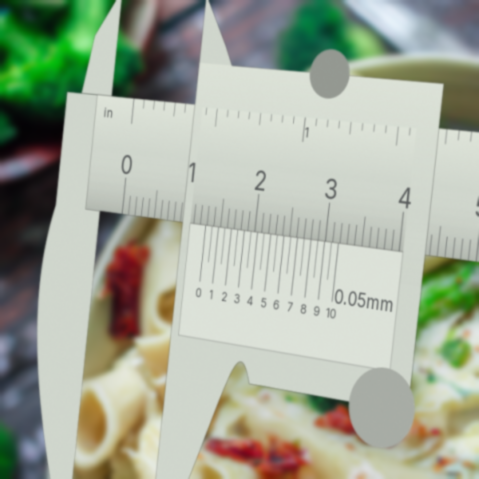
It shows value=12.8 unit=mm
